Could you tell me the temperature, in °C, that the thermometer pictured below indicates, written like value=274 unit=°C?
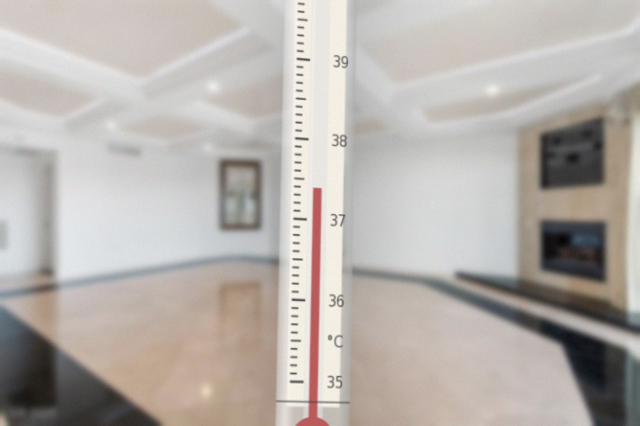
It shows value=37.4 unit=°C
